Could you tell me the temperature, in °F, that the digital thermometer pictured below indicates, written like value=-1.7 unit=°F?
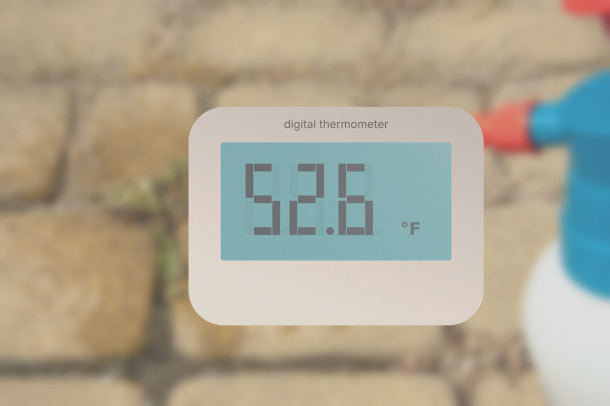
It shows value=52.6 unit=°F
